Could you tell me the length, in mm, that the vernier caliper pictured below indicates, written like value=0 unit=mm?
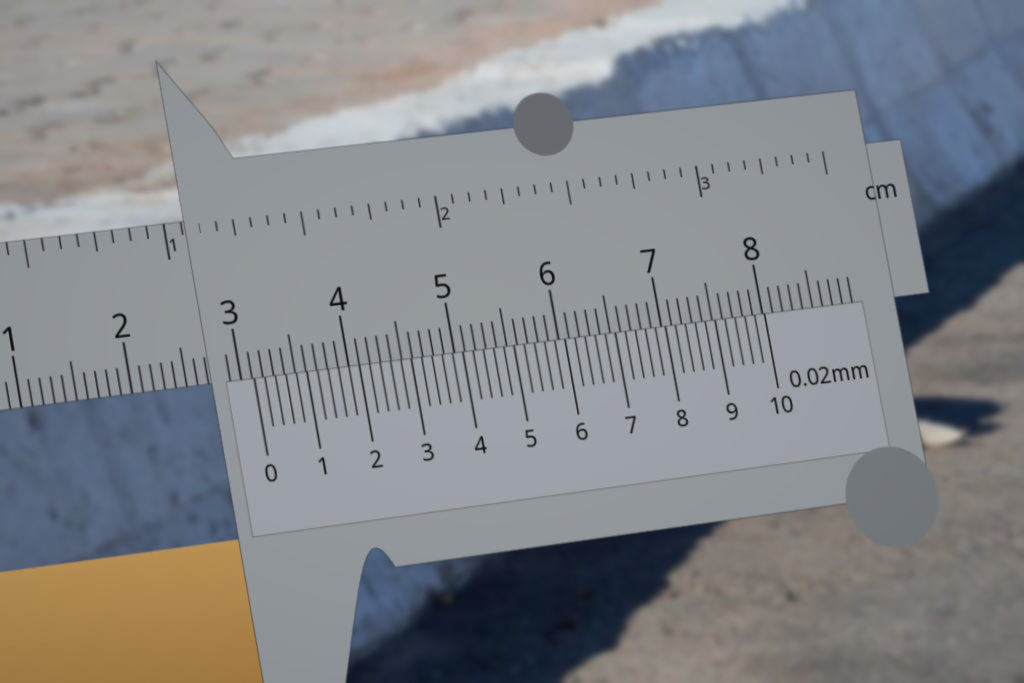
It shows value=31.2 unit=mm
